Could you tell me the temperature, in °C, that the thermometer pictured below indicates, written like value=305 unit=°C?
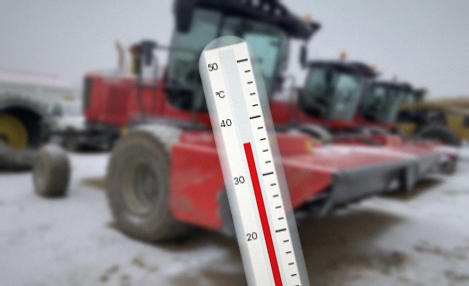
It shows value=36 unit=°C
